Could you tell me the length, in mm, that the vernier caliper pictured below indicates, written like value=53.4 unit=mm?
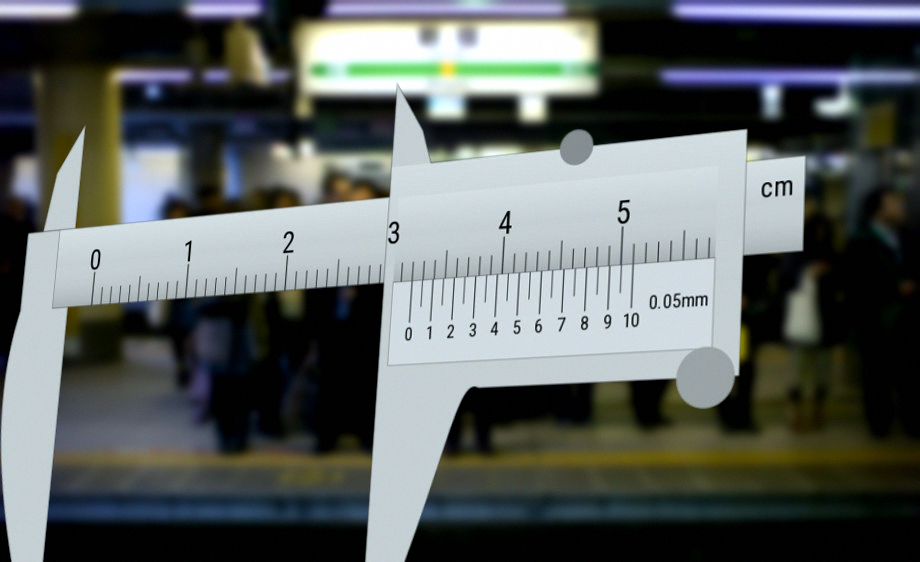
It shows value=32.0 unit=mm
